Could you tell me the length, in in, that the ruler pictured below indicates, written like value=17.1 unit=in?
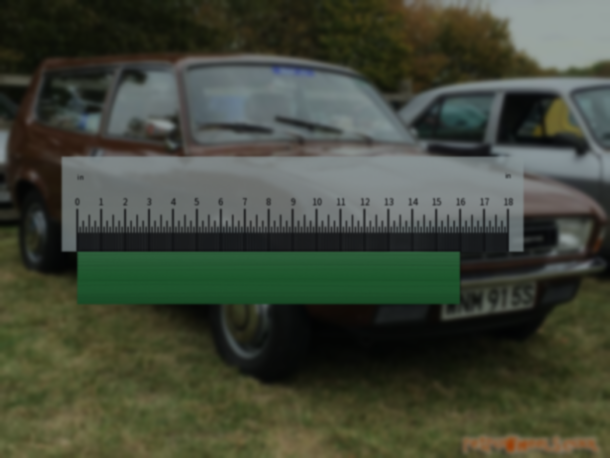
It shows value=16 unit=in
